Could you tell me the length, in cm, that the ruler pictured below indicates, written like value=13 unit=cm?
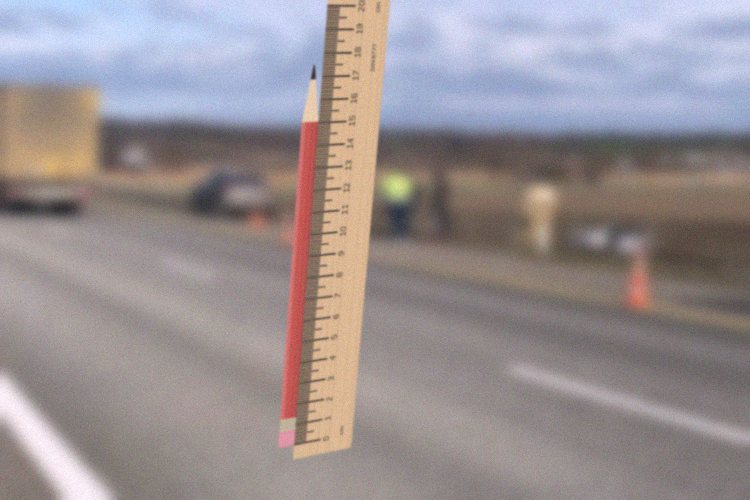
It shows value=17.5 unit=cm
